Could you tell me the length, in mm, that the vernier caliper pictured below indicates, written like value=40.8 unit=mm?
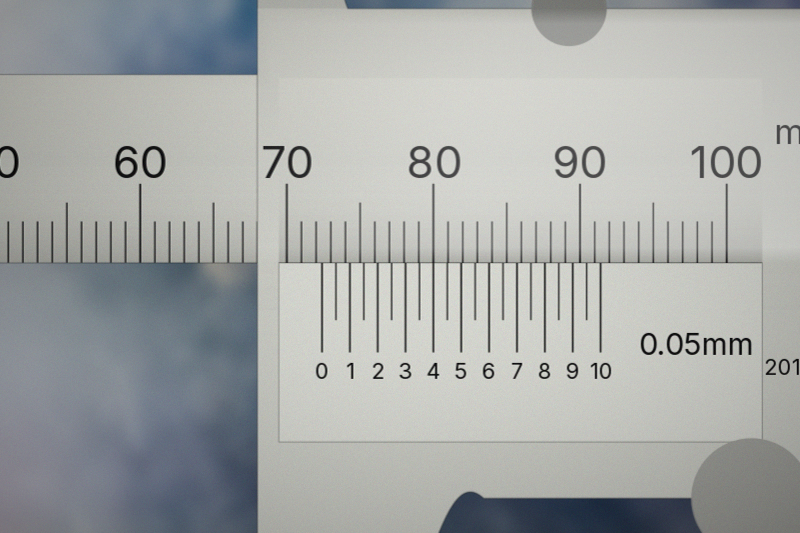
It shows value=72.4 unit=mm
